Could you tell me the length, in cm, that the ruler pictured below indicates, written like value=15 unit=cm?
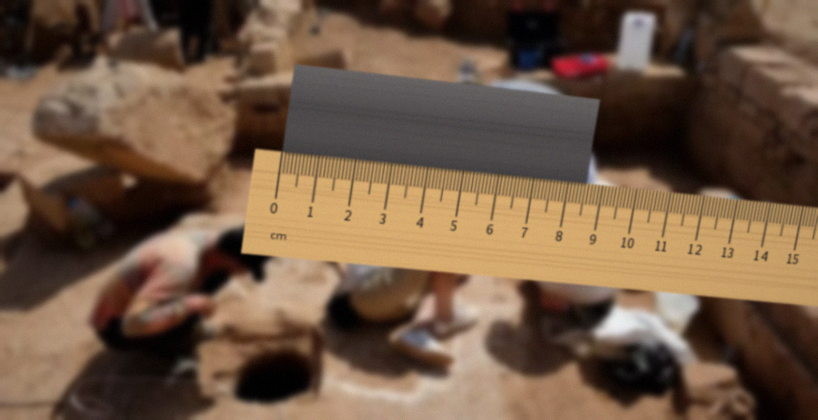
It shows value=8.5 unit=cm
